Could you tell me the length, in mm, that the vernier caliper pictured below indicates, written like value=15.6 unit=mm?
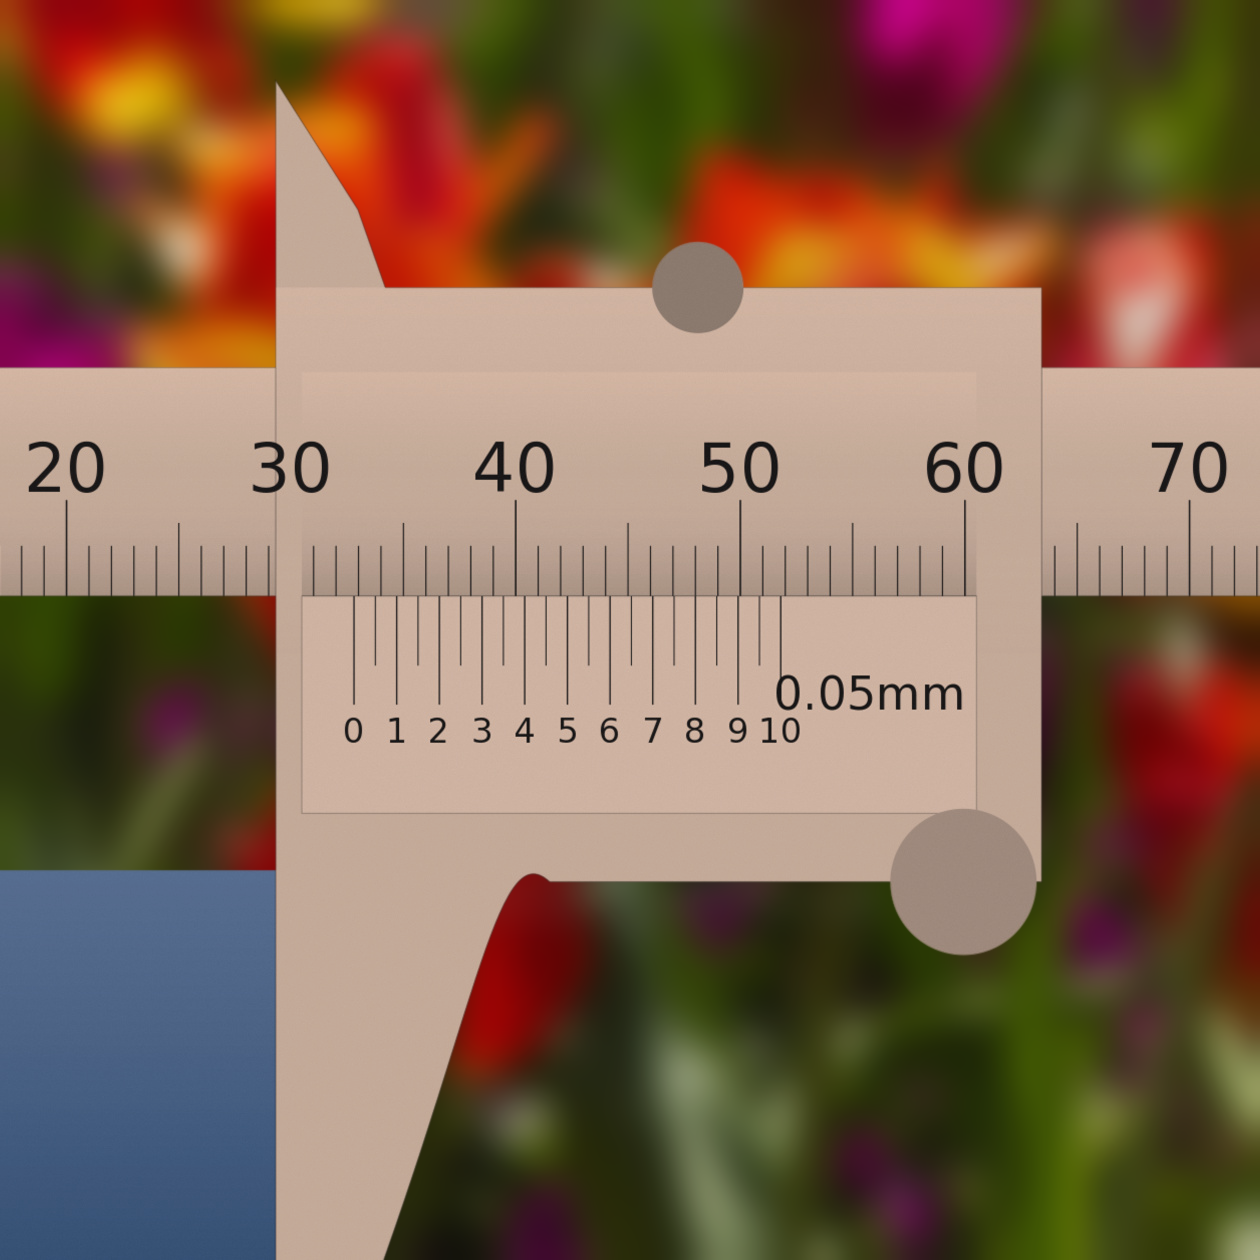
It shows value=32.8 unit=mm
